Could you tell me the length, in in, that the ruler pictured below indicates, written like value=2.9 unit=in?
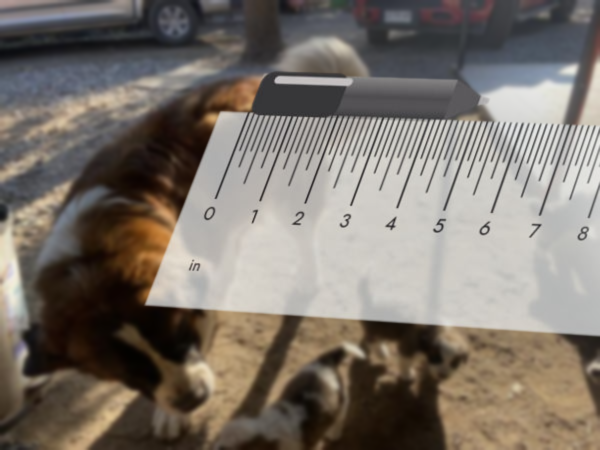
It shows value=5.125 unit=in
